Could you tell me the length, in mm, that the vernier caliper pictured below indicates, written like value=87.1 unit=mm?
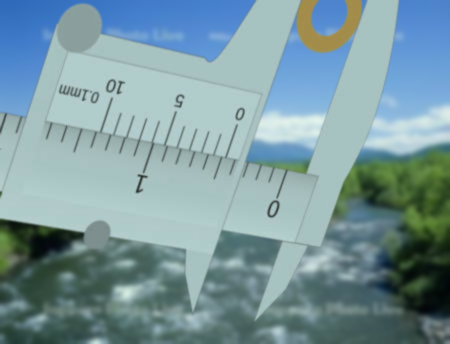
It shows value=4.7 unit=mm
